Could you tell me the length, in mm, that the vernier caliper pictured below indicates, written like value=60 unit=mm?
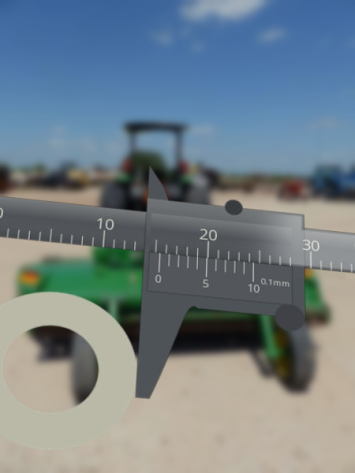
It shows value=15.4 unit=mm
